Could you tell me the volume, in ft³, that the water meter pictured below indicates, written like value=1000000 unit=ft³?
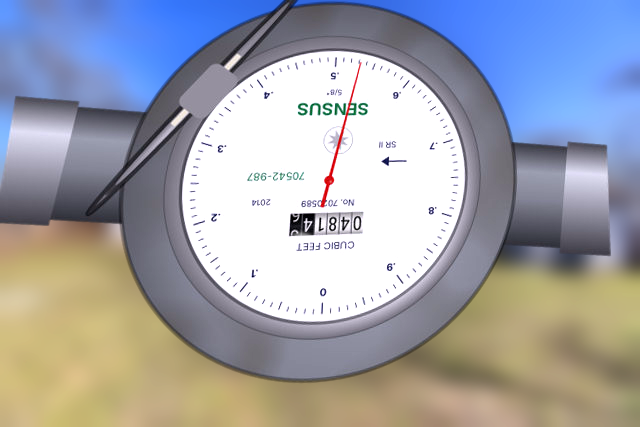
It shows value=48145.53 unit=ft³
